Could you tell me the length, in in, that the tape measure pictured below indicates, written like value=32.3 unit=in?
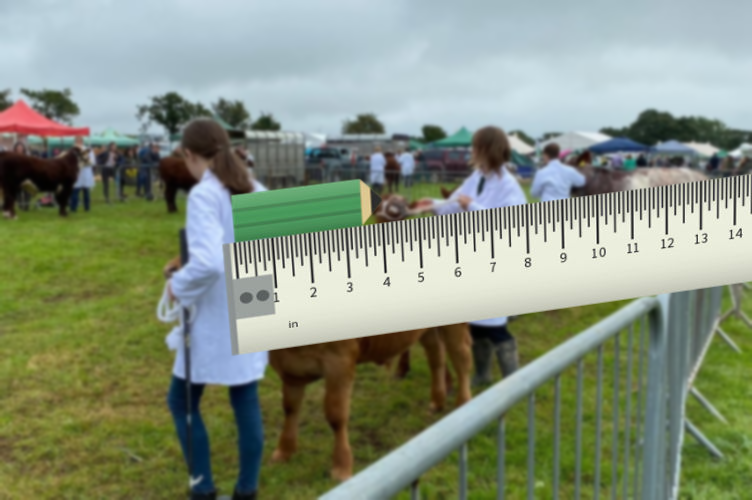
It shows value=4 unit=in
